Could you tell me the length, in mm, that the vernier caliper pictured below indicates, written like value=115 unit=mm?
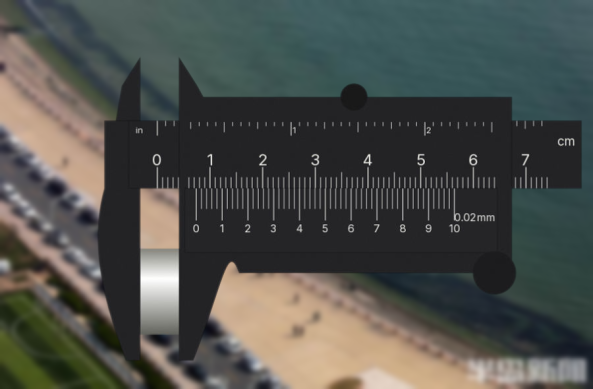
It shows value=7.4 unit=mm
